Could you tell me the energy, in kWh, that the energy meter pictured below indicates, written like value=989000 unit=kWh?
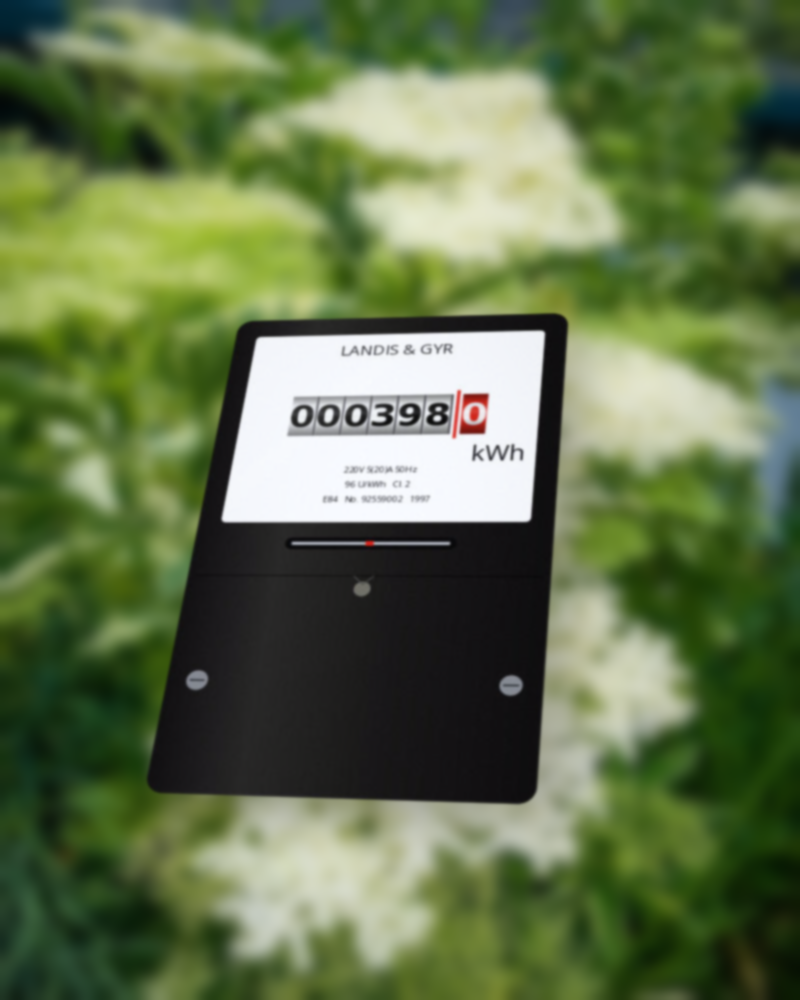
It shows value=398.0 unit=kWh
